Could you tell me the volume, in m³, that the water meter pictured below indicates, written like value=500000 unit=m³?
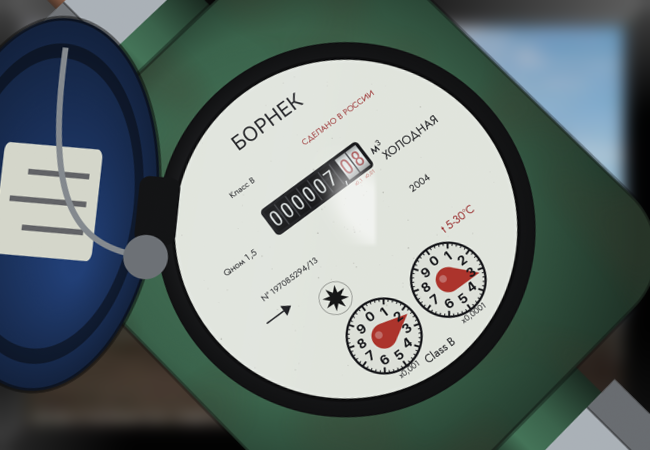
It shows value=7.0823 unit=m³
